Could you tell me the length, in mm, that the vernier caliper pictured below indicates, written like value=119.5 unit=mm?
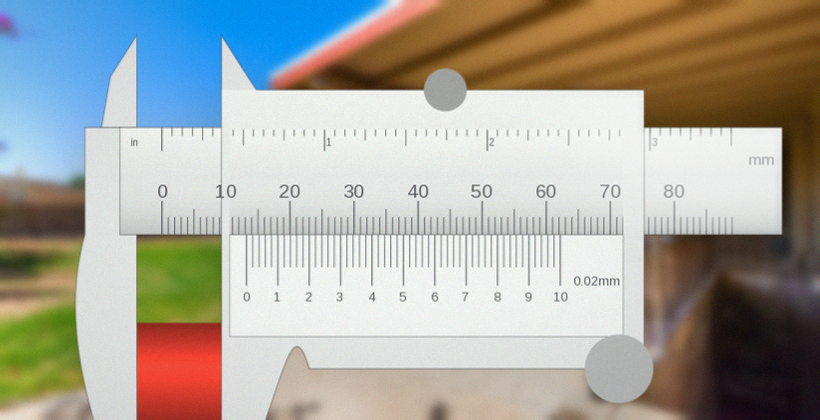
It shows value=13.2 unit=mm
